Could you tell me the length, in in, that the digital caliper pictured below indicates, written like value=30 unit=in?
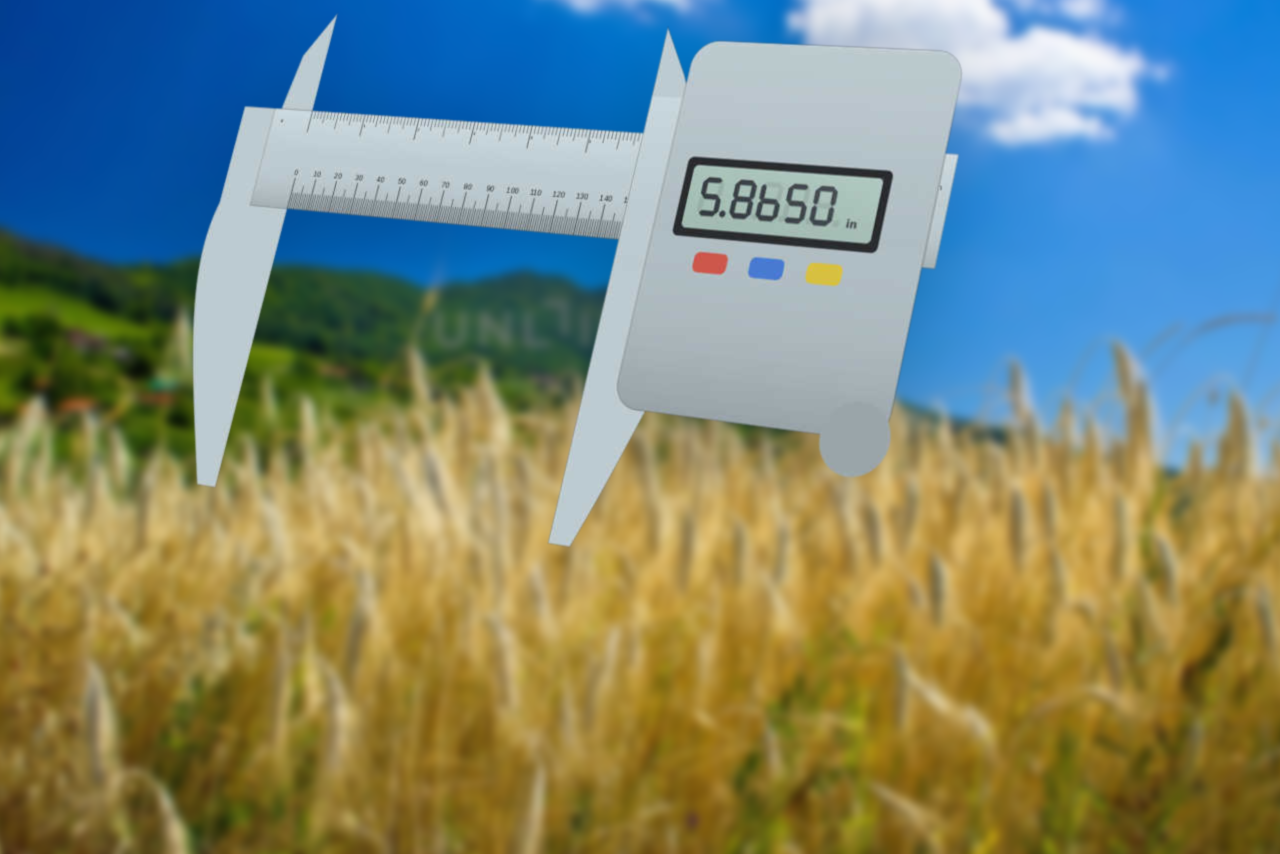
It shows value=5.8650 unit=in
